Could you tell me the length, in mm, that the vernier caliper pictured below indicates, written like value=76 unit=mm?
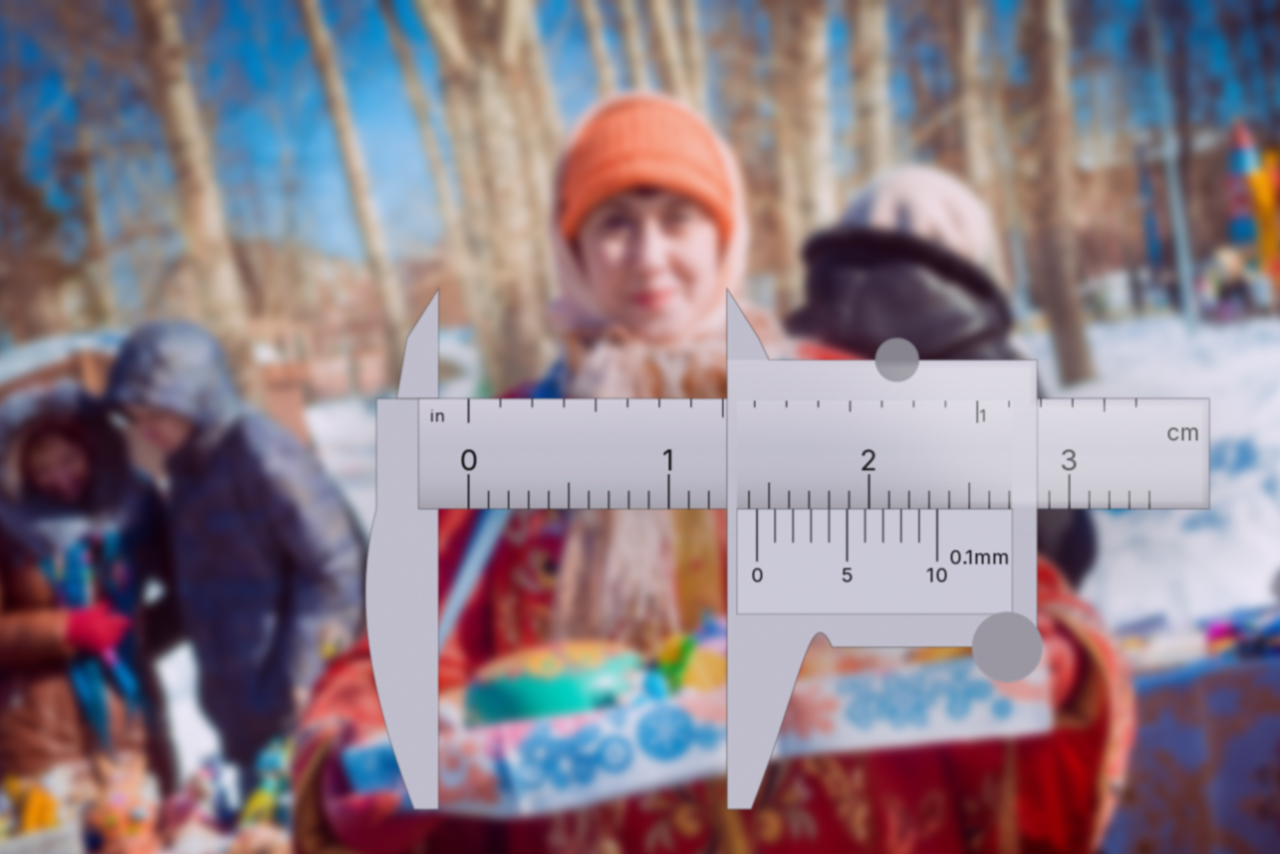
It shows value=14.4 unit=mm
